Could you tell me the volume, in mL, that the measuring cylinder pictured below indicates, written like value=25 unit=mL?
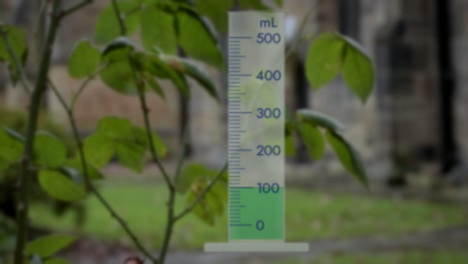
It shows value=100 unit=mL
